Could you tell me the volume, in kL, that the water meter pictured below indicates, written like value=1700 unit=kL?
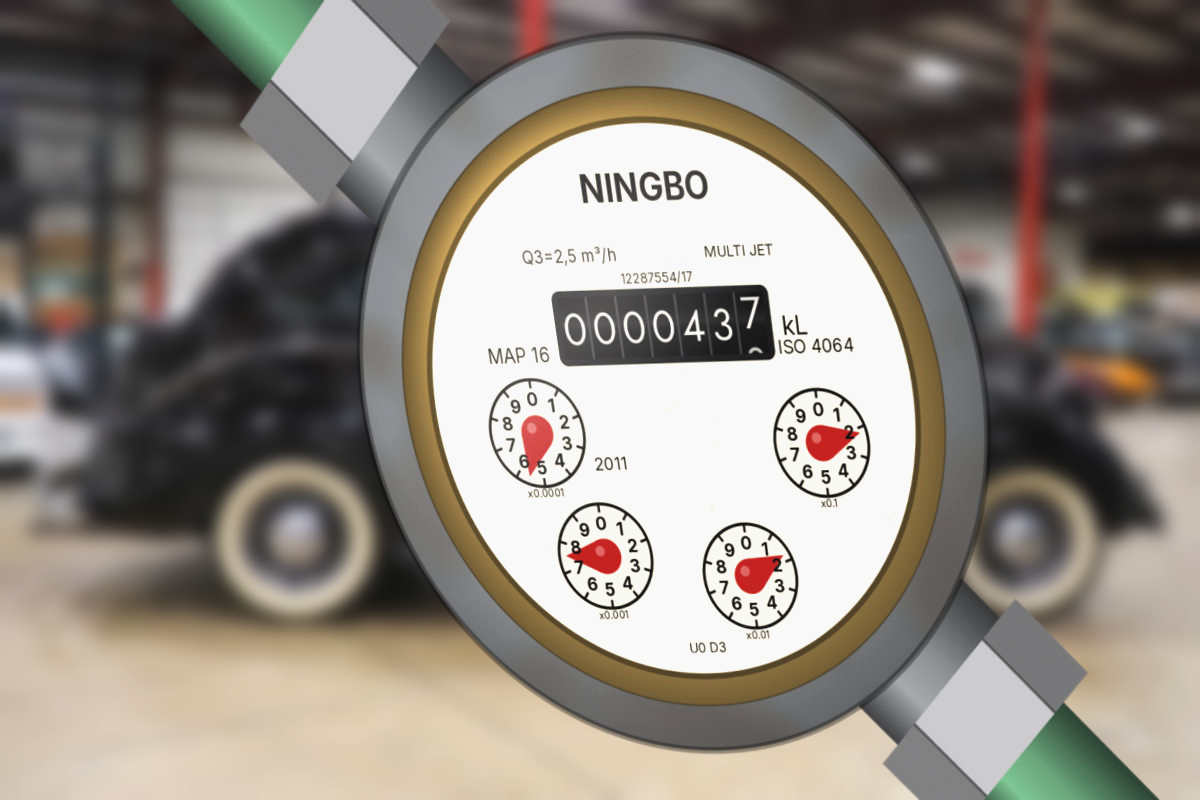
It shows value=437.2175 unit=kL
